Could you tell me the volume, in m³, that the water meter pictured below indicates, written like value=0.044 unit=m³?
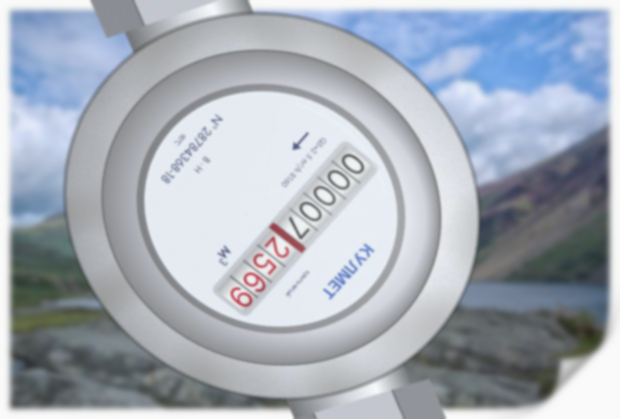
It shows value=7.2569 unit=m³
